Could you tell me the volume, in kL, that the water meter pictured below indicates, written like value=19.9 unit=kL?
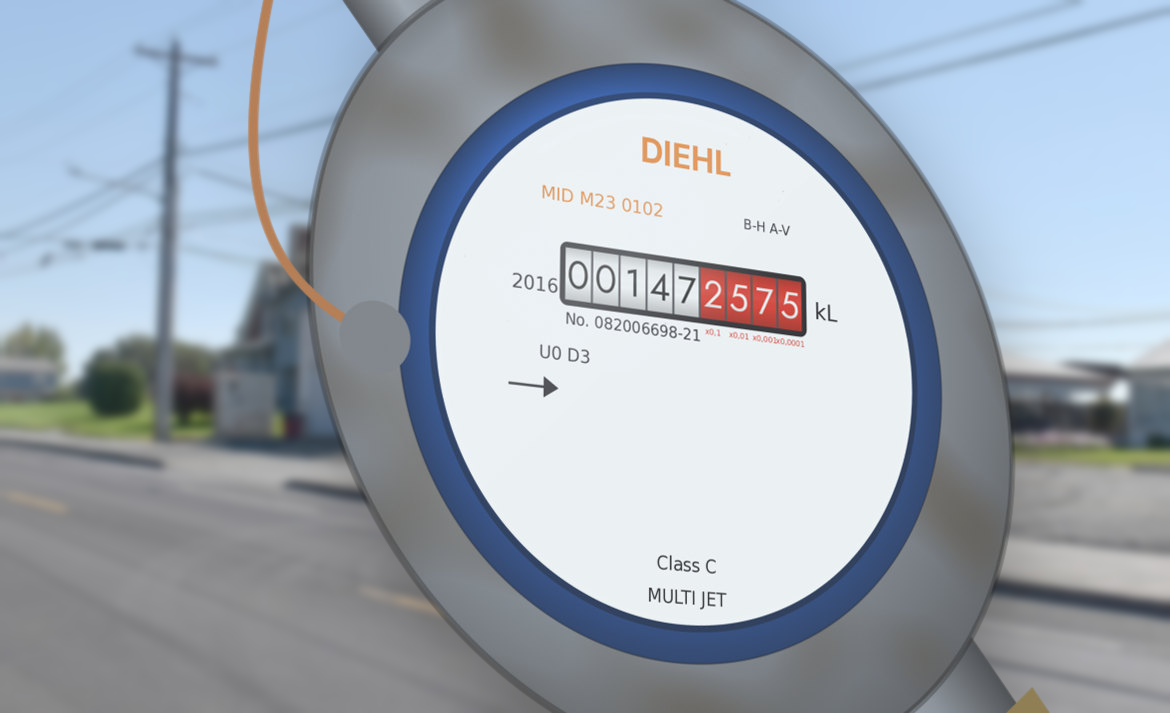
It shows value=147.2575 unit=kL
